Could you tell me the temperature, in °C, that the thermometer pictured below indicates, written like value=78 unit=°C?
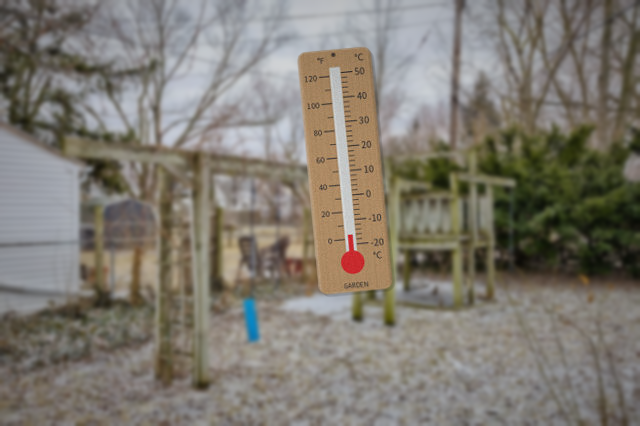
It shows value=-16 unit=°C
